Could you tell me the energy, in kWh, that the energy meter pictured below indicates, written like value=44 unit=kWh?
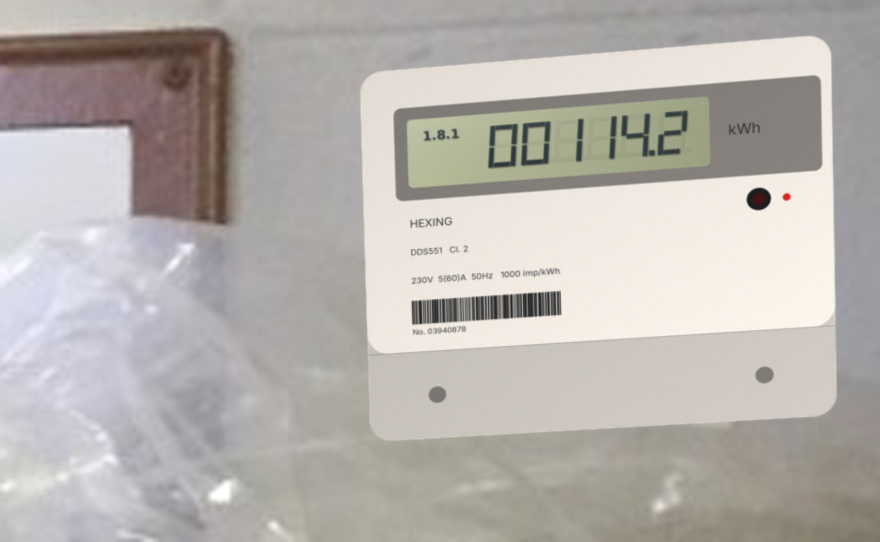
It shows value=114.2 unit=kWh
